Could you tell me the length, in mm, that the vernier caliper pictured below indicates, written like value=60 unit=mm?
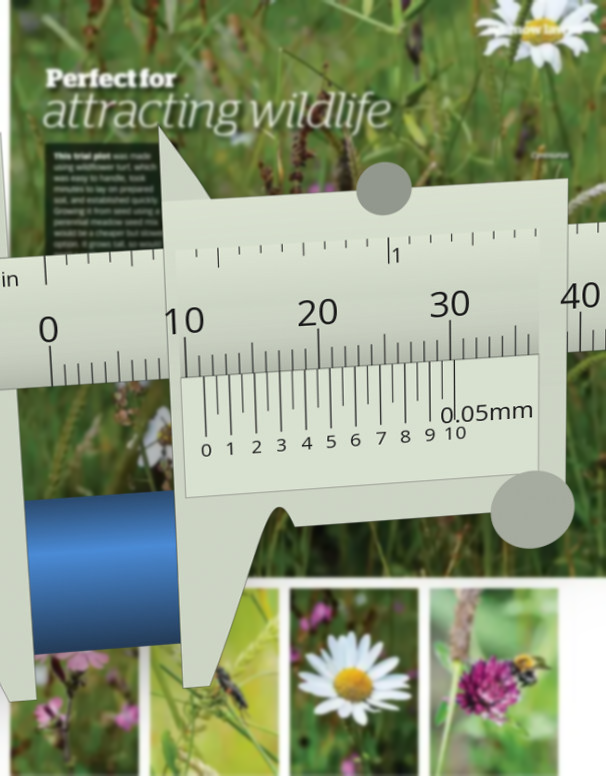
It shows value=11.3 unit=mm
